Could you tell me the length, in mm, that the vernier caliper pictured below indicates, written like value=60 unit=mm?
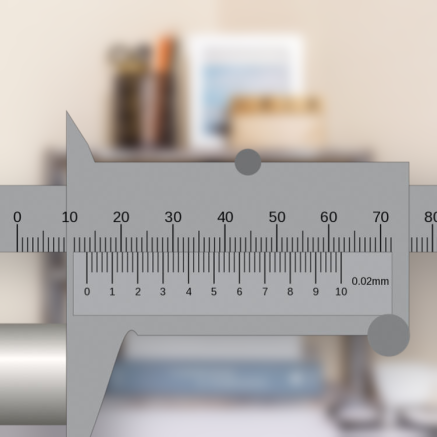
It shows value=13.4 unit=mm
